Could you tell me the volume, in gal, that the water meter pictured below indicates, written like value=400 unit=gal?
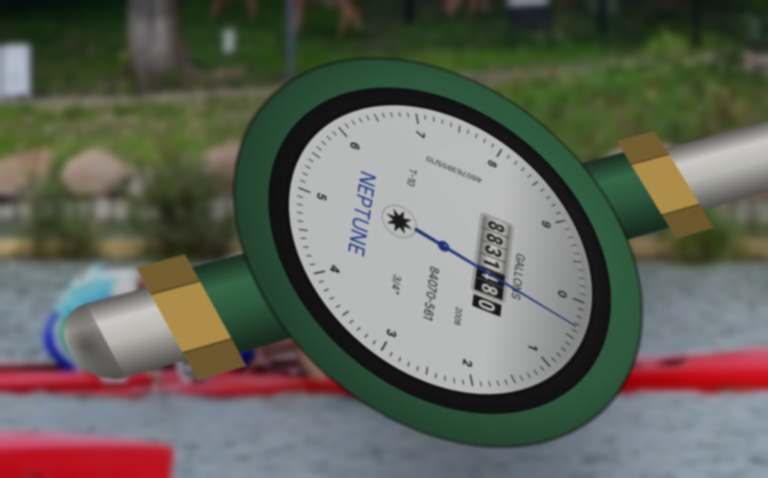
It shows value=8831480.3 unit=gal
